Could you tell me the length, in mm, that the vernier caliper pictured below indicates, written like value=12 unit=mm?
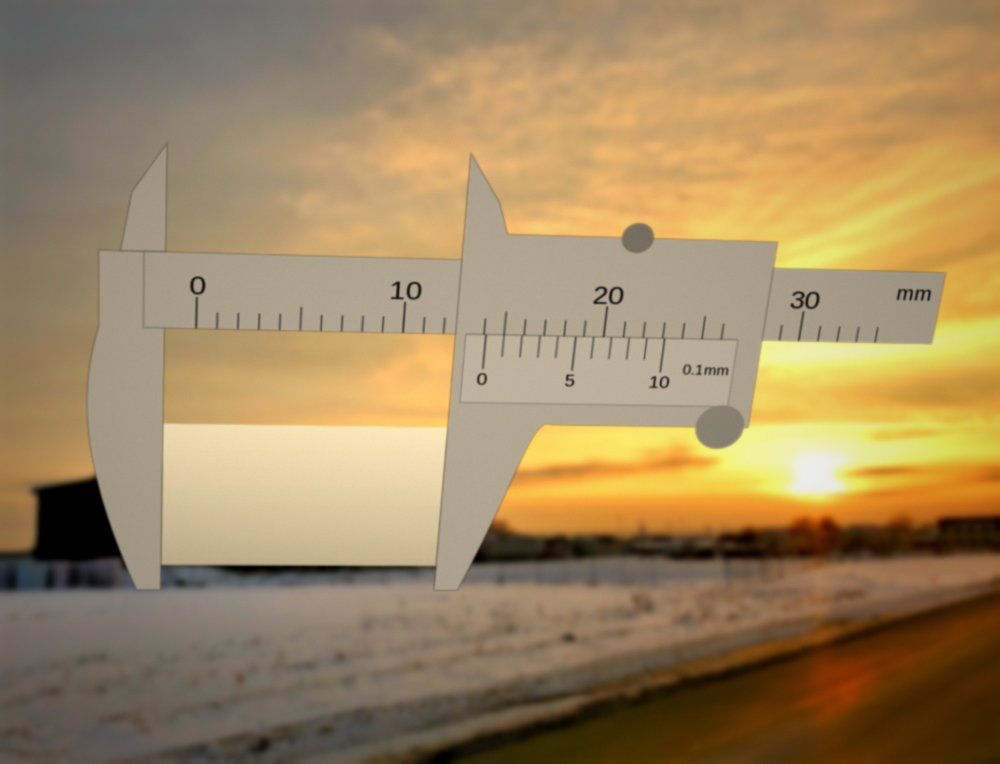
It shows value=14.1 unit=mm
